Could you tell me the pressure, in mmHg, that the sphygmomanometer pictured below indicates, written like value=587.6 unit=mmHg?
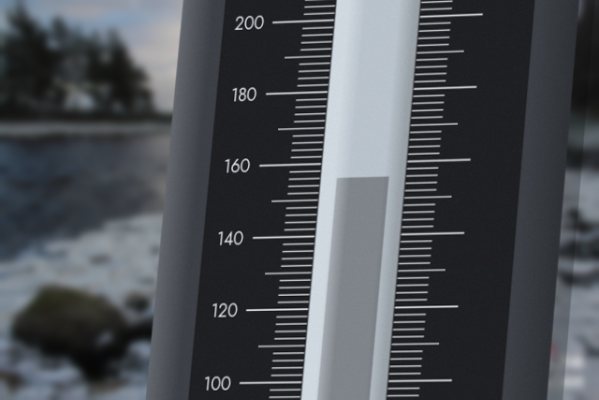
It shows value=156 unit=mmHg
